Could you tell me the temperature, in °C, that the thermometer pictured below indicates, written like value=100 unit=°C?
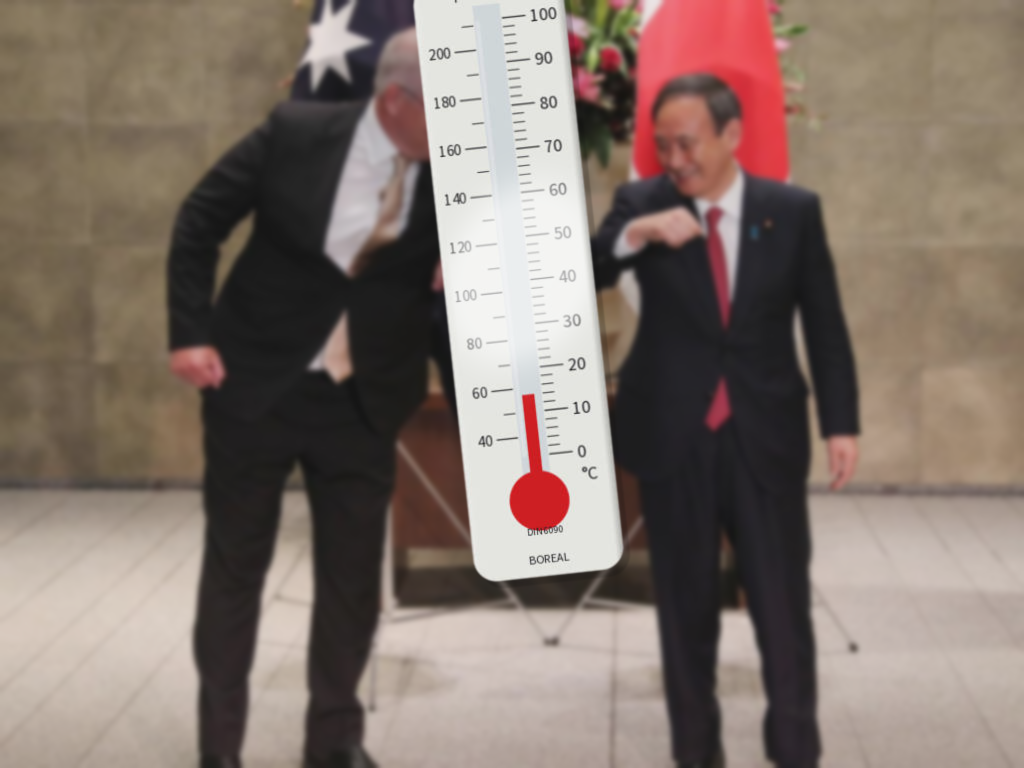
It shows value=14 unit=°C
